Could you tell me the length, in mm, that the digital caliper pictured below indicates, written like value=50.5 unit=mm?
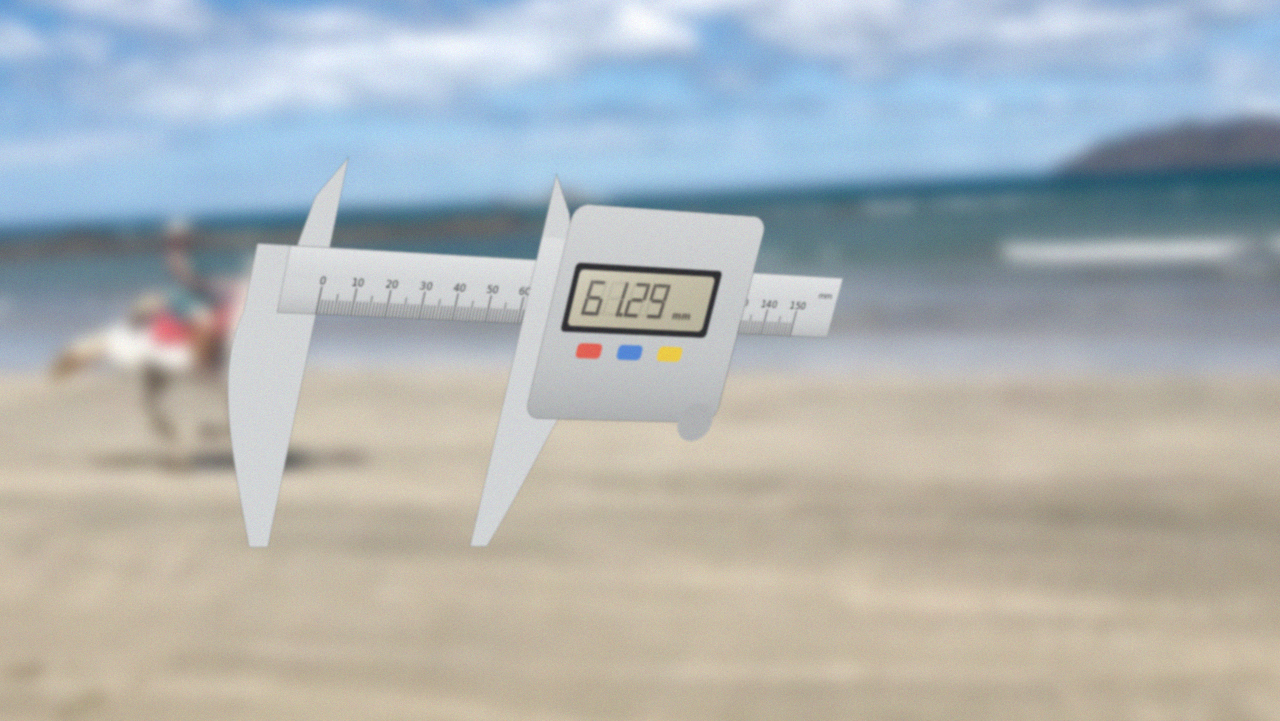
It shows value=61.29 unit=mm
